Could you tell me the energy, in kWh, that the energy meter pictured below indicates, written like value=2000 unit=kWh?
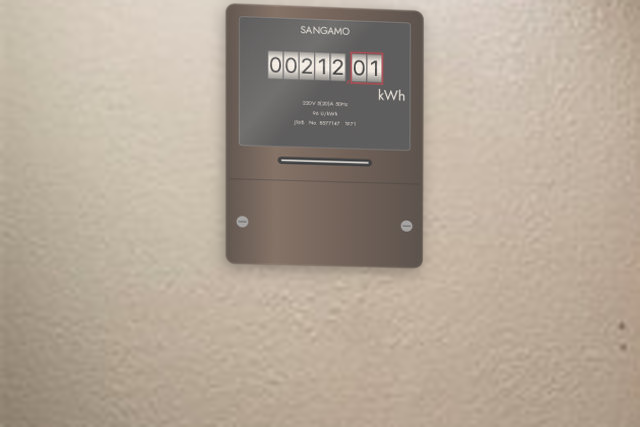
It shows value=212.01 unit=kWh
